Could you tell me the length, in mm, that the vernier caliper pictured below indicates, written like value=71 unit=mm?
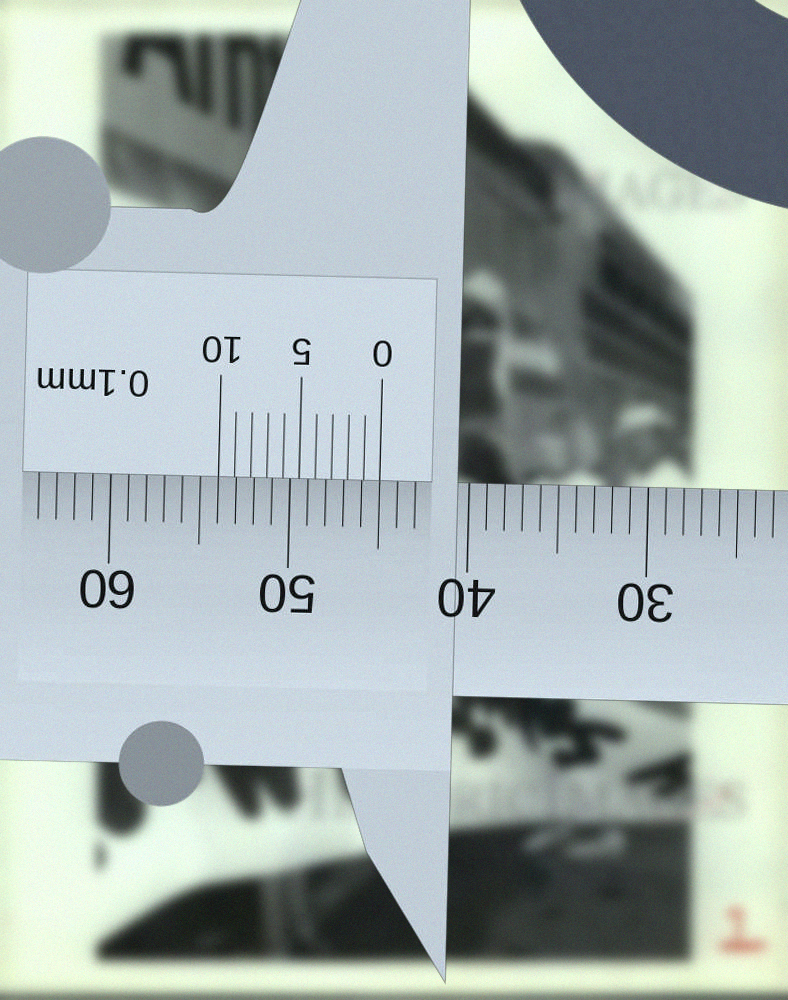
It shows value=45.0 unit=mm
